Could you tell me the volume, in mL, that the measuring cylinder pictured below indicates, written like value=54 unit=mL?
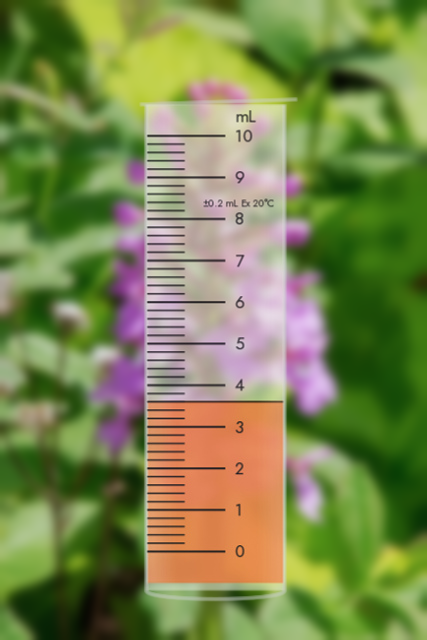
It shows value=3.6 unit=mL
